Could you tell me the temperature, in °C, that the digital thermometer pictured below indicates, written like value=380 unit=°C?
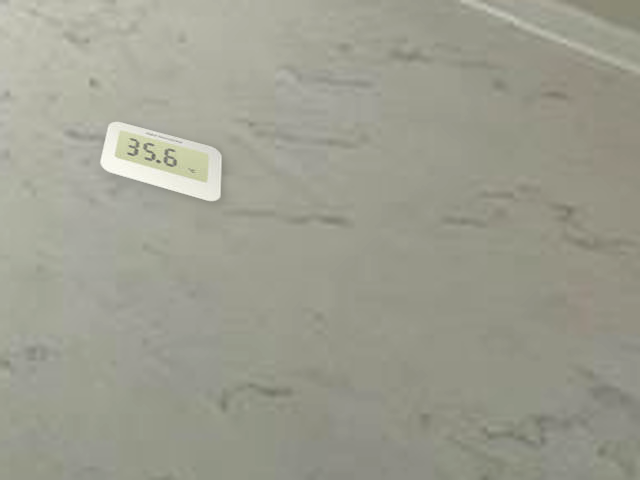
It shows value=35.6 unit=°C
